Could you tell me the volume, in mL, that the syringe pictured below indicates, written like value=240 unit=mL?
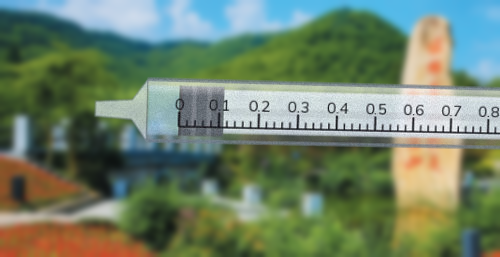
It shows value=0 unit=mL
